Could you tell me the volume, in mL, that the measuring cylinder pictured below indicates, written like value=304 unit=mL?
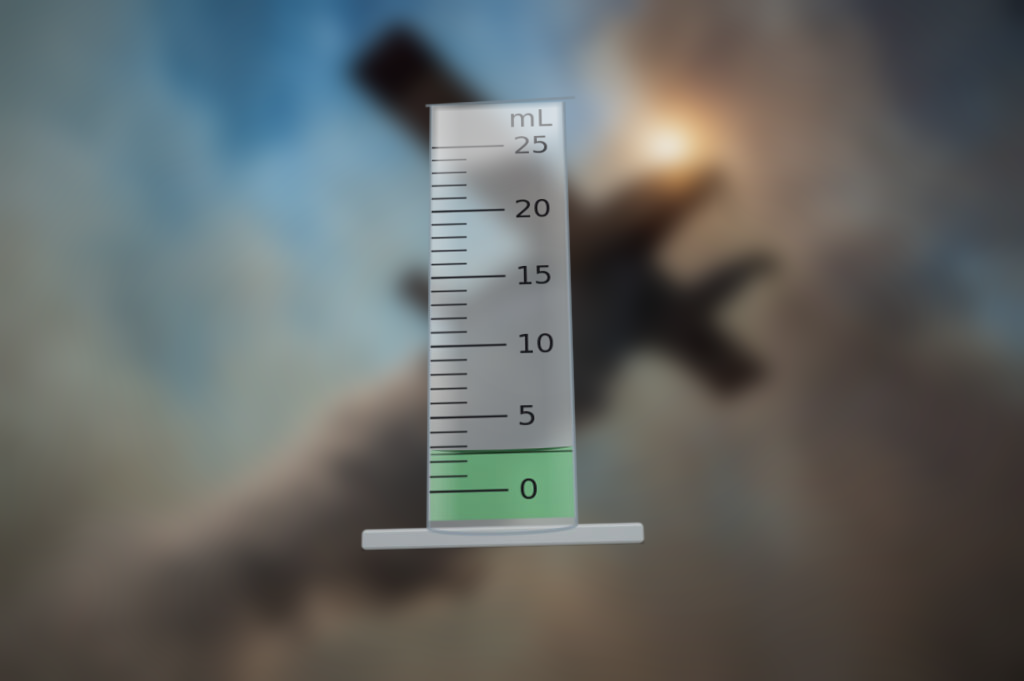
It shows value=2.5 unit=mL
